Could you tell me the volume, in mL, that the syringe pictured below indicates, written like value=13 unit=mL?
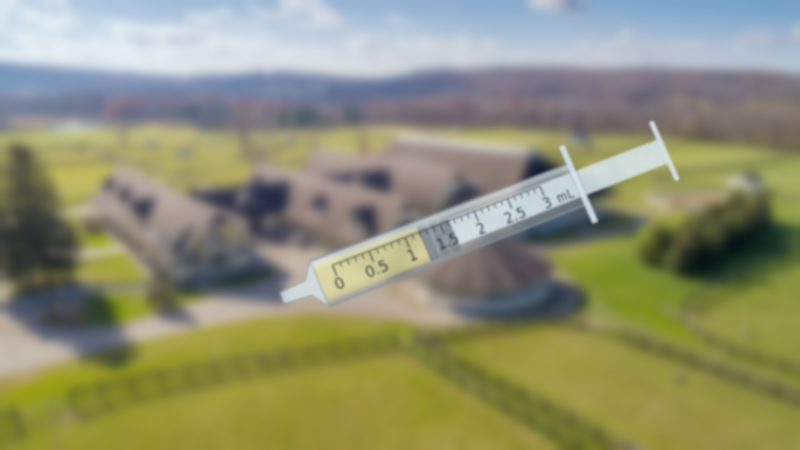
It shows value=1.2 unit=mL
